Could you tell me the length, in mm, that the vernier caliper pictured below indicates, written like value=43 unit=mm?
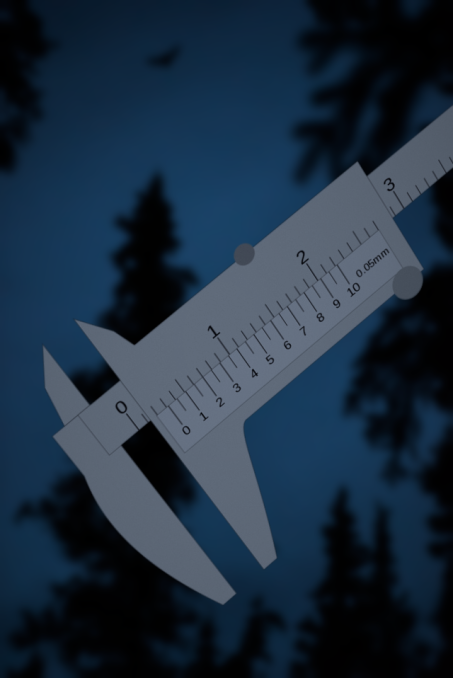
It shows value=3.2 unit=mm
